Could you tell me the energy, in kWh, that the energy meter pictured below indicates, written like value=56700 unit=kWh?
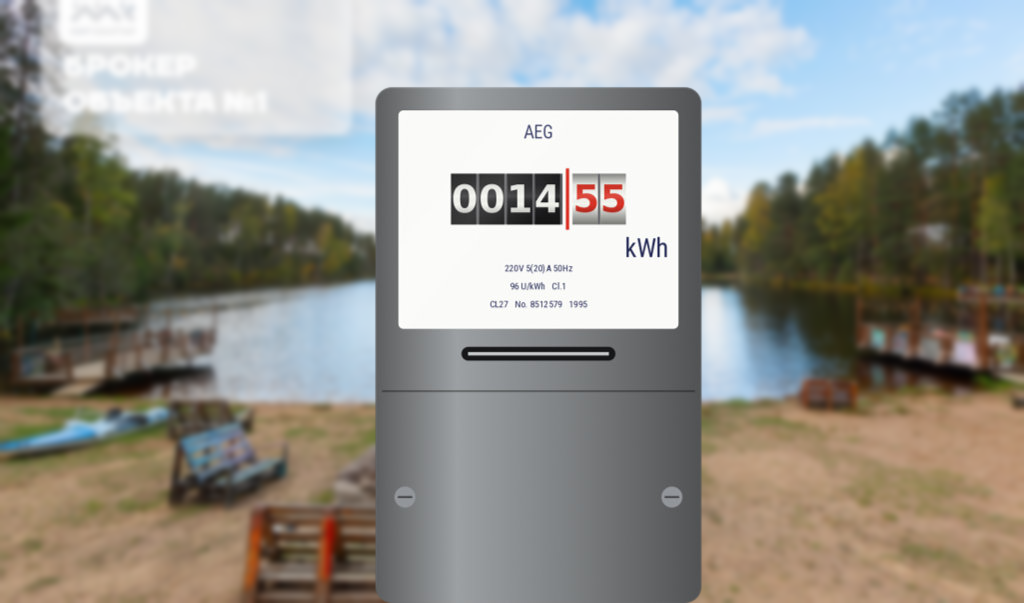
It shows value=14.55 unit=kWh
